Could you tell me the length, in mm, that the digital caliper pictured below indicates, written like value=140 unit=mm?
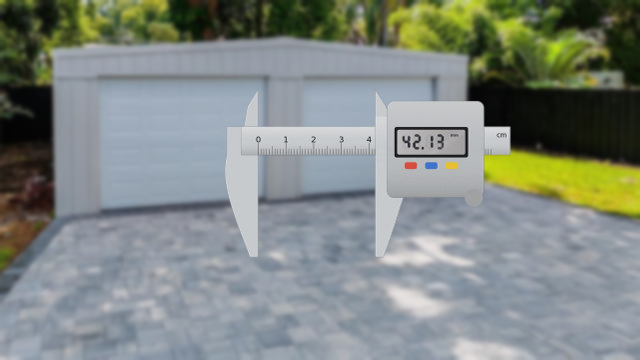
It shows value=42.13 unit=mm
